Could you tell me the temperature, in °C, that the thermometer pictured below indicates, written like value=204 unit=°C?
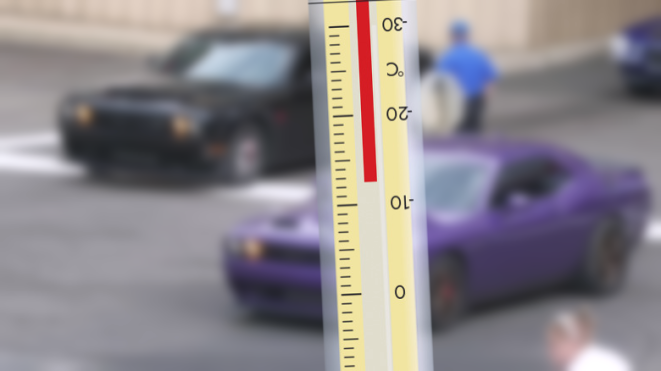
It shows value=-12.5 unit=°C
